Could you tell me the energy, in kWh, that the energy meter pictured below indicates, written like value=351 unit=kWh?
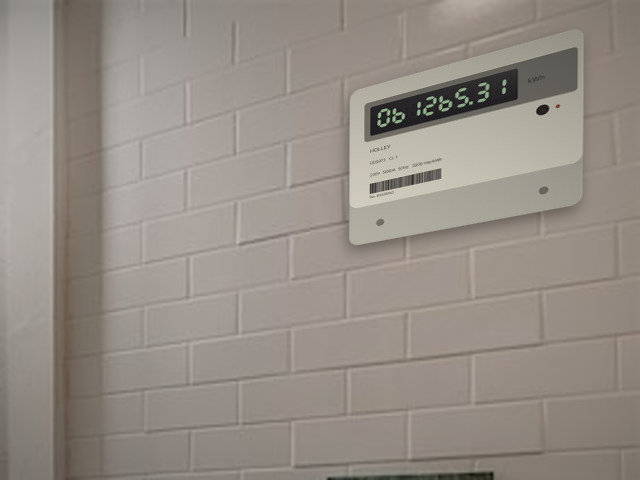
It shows value=61265.31 unit=kWh
